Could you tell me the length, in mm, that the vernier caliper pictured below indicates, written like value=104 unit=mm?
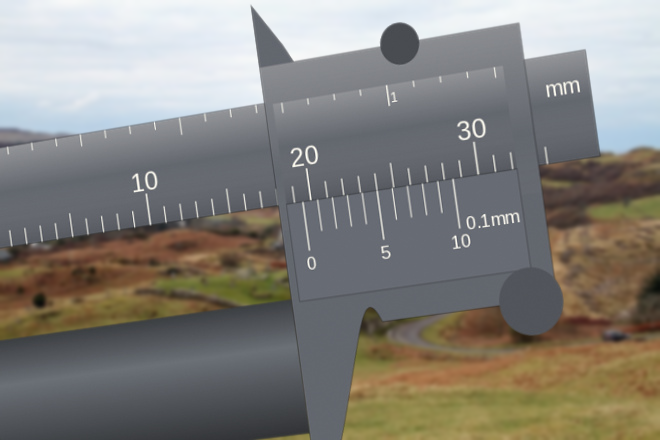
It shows value=19.5 unit=mm
